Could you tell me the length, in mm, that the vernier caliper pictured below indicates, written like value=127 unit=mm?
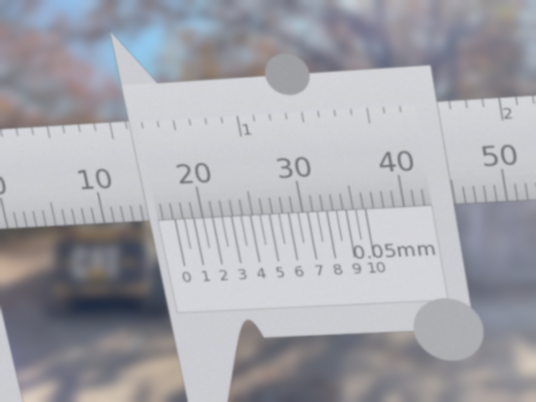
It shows value=17.2 unit=mm
